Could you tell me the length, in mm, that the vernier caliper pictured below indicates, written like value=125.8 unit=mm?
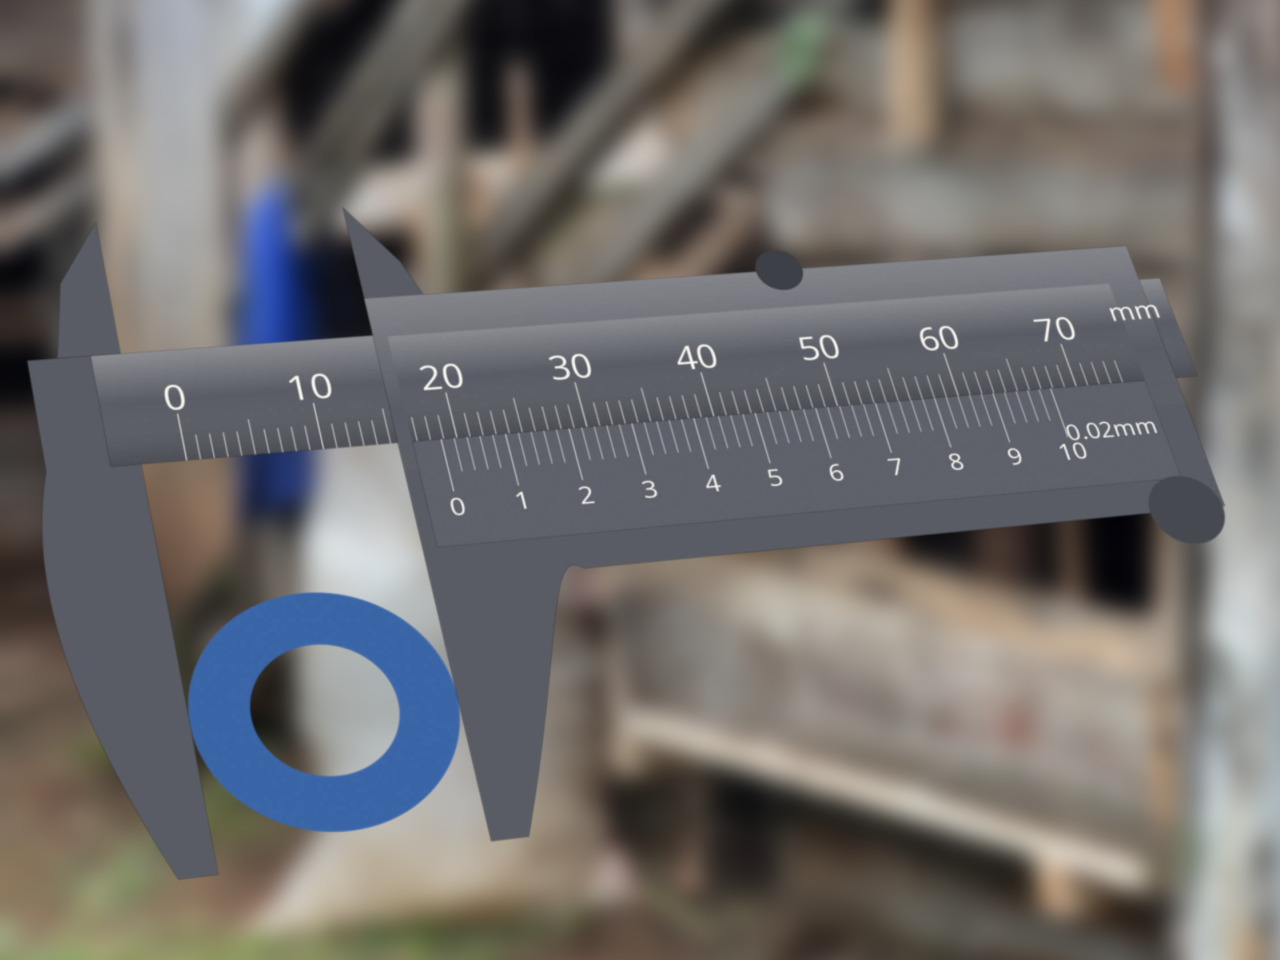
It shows value=18.8 unit=mm
